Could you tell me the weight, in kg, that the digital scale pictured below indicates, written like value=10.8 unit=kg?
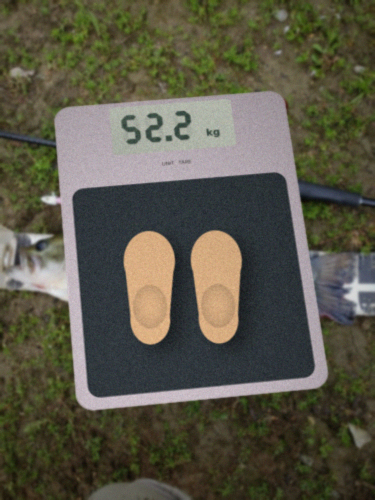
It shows value=52.2 unit=kg
